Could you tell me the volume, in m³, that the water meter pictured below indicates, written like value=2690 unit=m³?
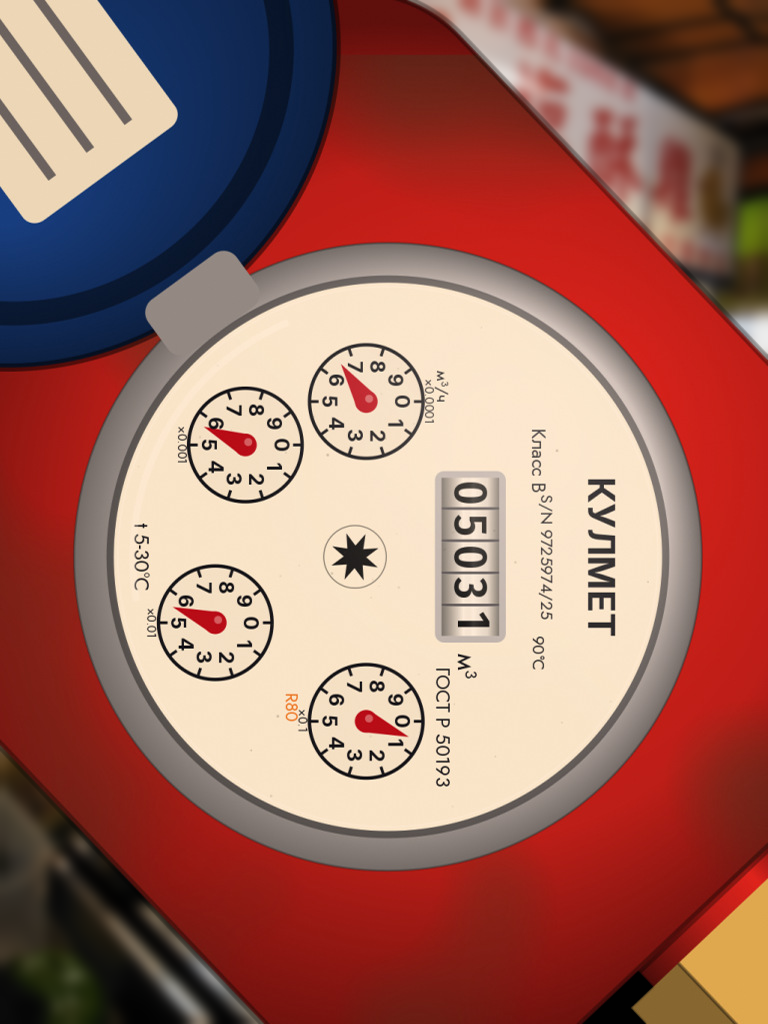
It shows value=5031.0556 unit=m³
